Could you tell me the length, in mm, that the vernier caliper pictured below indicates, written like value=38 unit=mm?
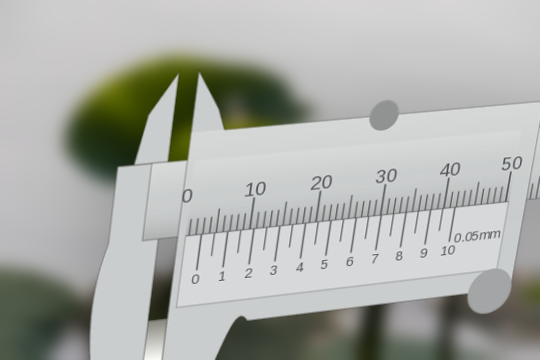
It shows value=2.8 unit=mm
